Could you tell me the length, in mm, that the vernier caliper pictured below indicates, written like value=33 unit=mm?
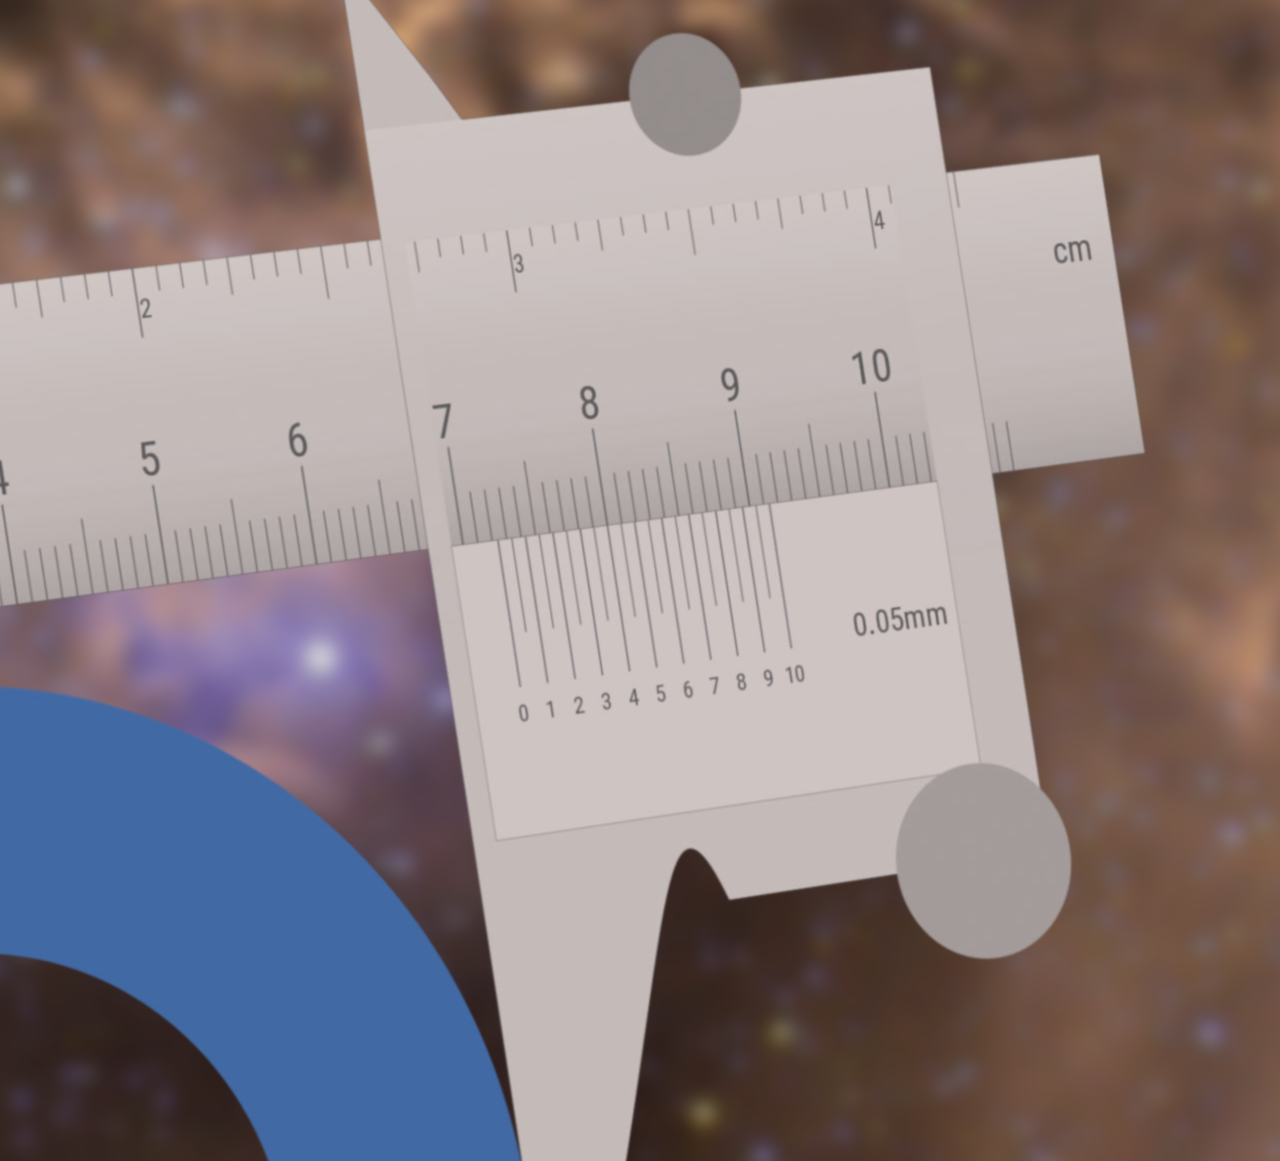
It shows value=72.4 unit=mm
